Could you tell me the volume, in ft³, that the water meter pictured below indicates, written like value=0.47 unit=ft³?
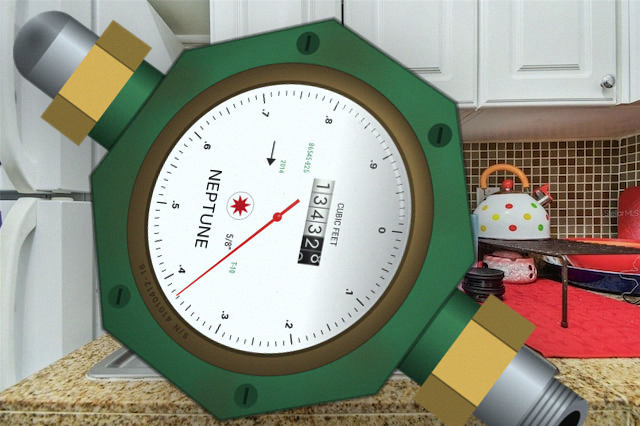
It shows value=134328.37 unit=ft³
